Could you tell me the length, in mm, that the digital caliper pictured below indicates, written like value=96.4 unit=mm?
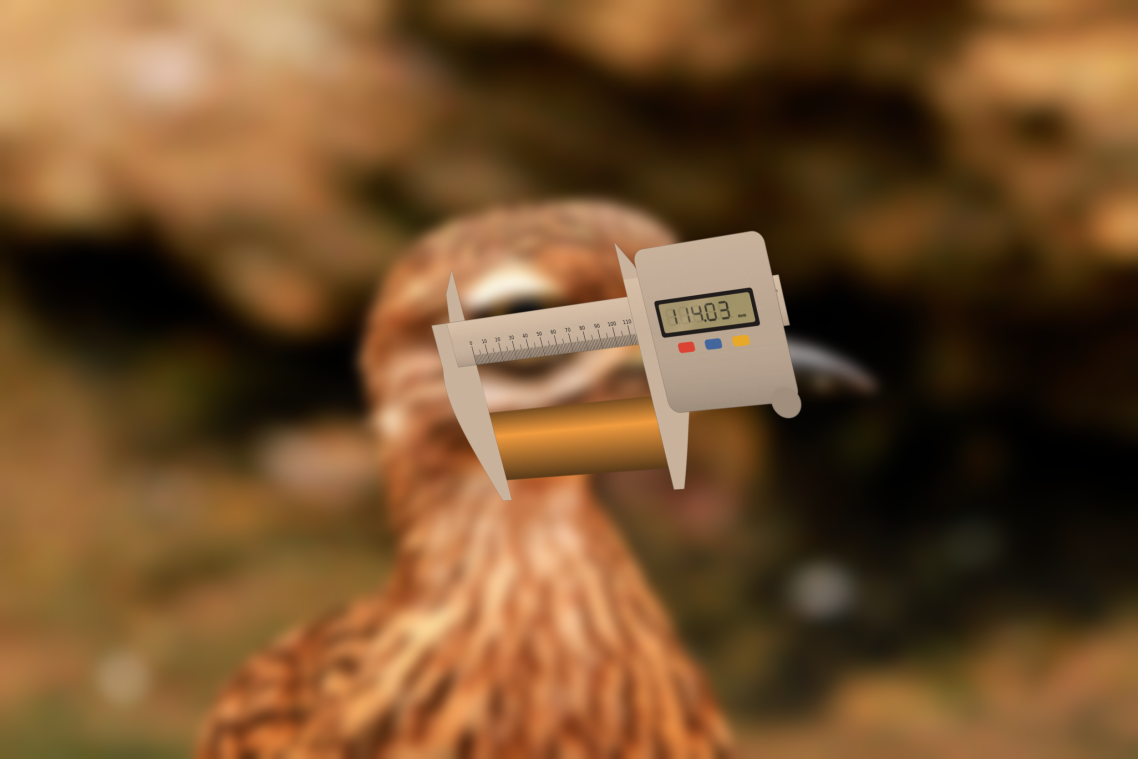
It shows value=114.03 unit=mm
